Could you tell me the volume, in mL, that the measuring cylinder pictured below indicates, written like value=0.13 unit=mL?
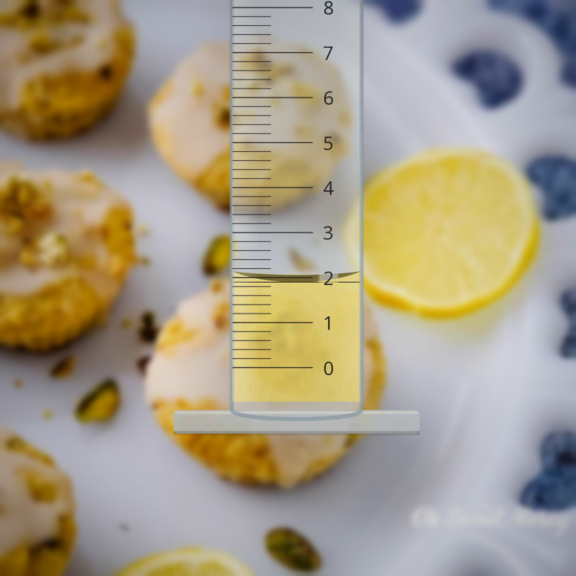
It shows value=1.9 unit=mL
